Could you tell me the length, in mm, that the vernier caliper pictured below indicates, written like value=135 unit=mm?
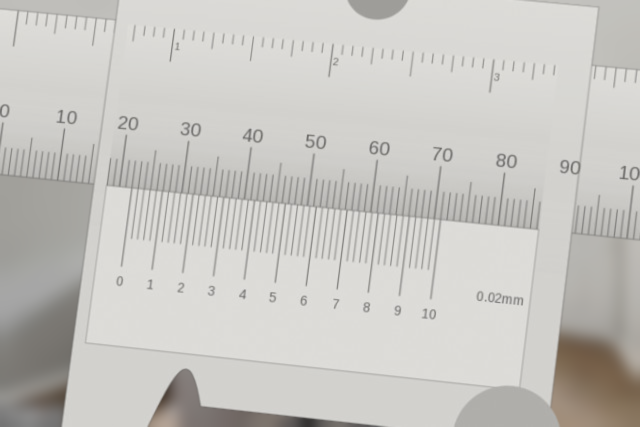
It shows value=22.0 unit=mm
